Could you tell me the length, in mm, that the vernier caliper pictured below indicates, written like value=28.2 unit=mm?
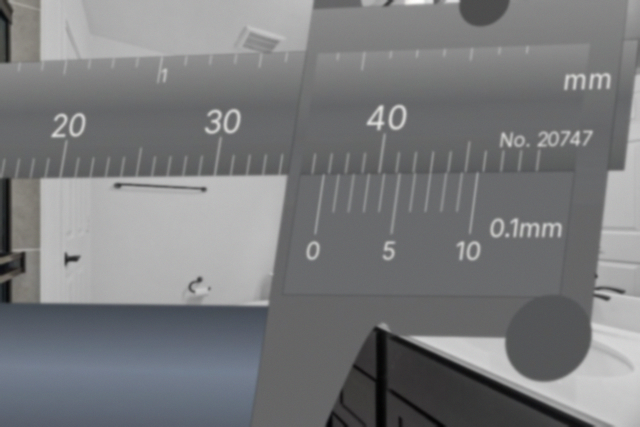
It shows value=36.7 unit=mm
